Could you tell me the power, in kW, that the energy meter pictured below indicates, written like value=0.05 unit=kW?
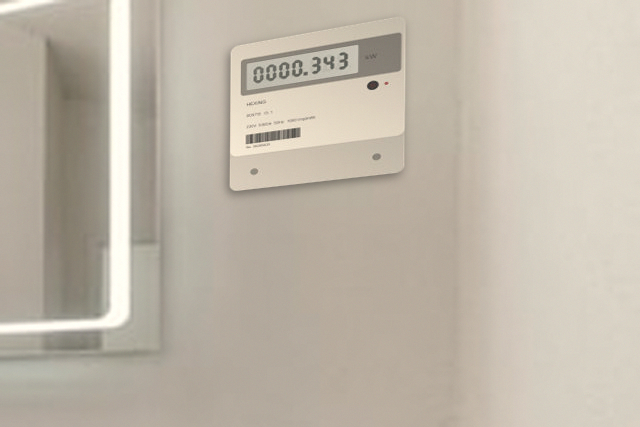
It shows value=0.343 unit=kW
